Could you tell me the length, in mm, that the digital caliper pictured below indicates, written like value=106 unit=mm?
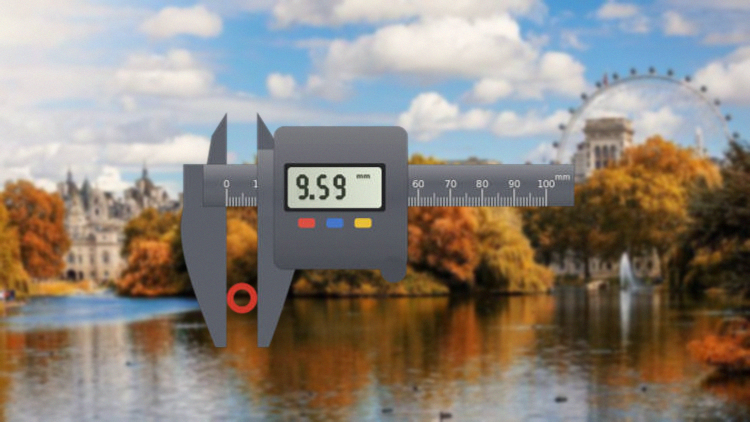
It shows value=9.59 unit=mm
